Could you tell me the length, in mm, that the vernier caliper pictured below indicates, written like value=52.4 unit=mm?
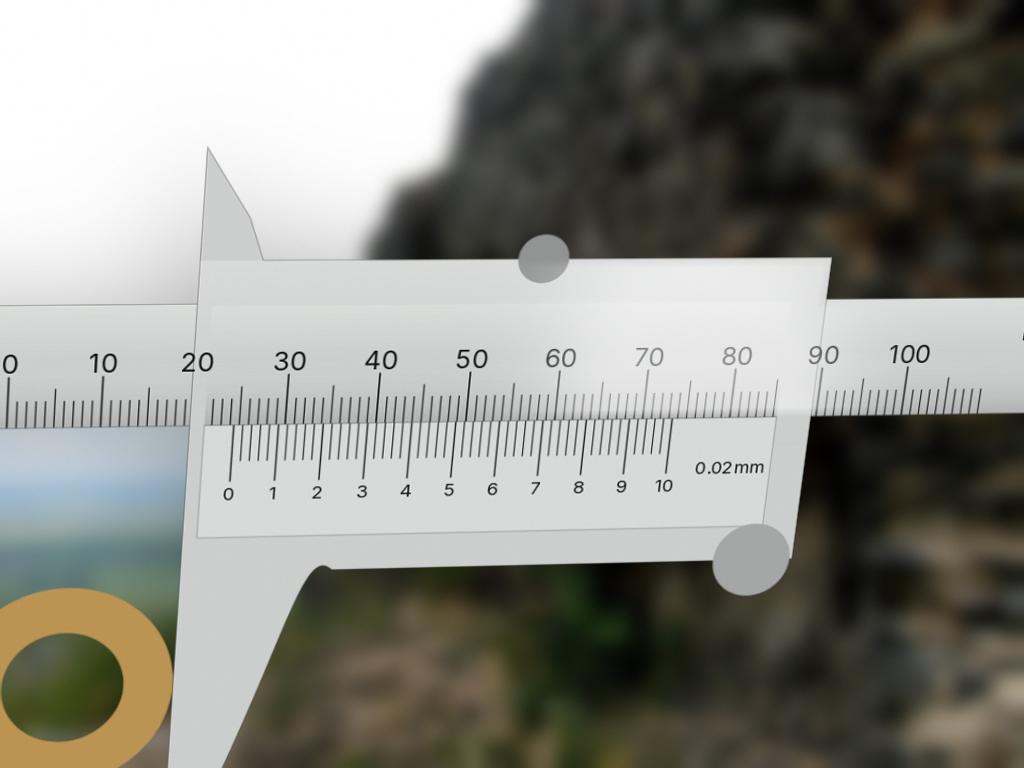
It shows value=24.4 unit=mm
